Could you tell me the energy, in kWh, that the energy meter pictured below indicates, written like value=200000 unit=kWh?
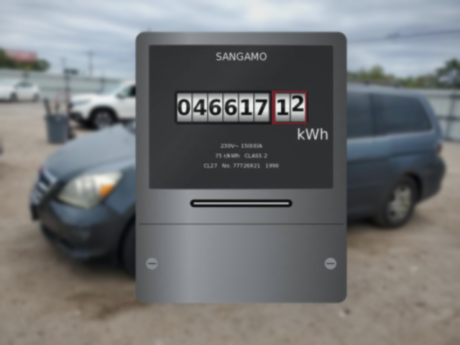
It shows value=46617.12 unit=kWh
